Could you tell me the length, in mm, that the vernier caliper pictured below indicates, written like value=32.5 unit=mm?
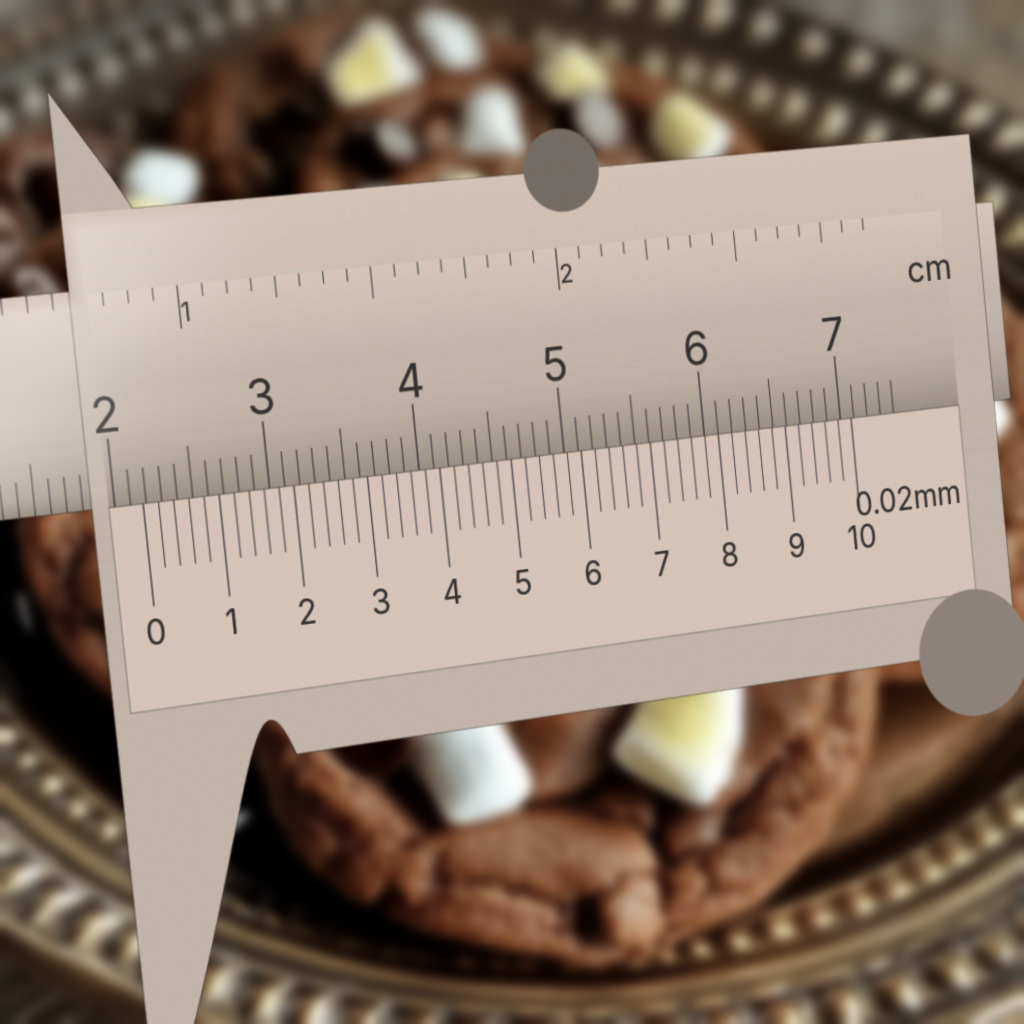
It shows value=21.8 unit=mm
